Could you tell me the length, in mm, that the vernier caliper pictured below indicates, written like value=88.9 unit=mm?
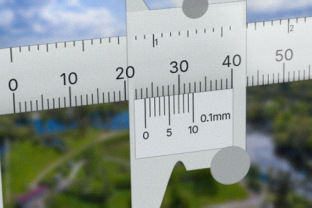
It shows value=23.6 unit=mm
